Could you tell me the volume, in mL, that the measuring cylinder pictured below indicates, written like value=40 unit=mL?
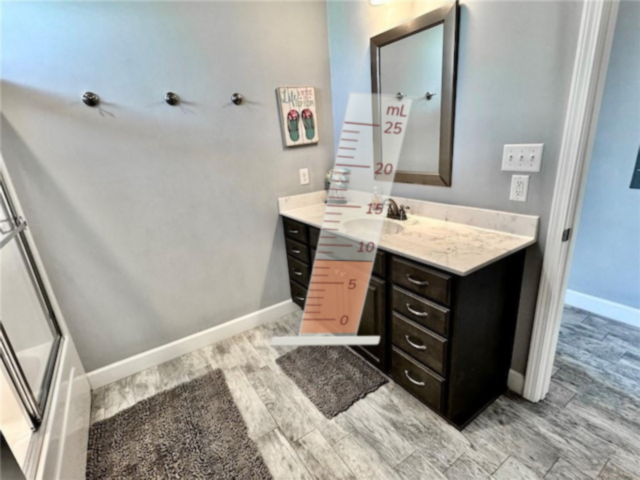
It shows value=8 unit=mL
